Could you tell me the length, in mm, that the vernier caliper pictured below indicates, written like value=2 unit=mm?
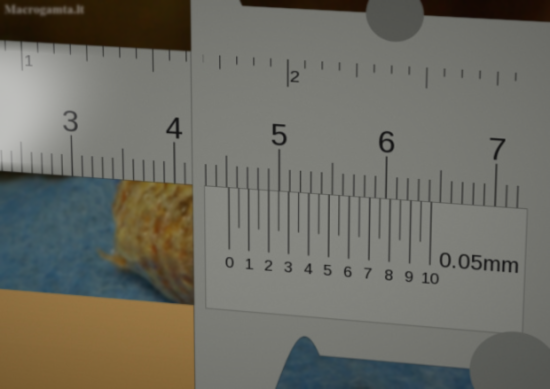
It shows value=45.2 unit=mm
